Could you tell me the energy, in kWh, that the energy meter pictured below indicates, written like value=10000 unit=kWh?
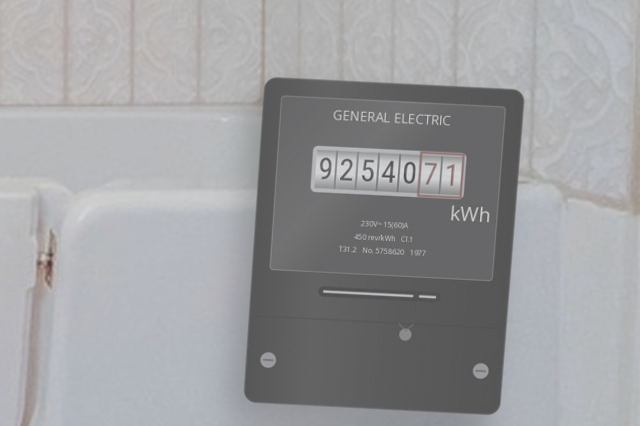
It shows value=92540.71 unit=kWh
